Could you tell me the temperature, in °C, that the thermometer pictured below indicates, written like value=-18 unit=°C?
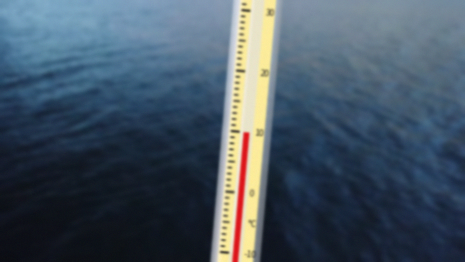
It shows value=10 unit=°C
